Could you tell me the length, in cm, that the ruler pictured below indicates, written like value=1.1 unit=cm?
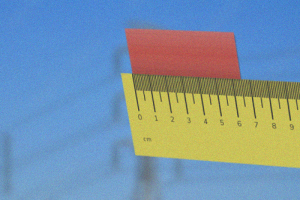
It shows value=6.5 unit=cm
